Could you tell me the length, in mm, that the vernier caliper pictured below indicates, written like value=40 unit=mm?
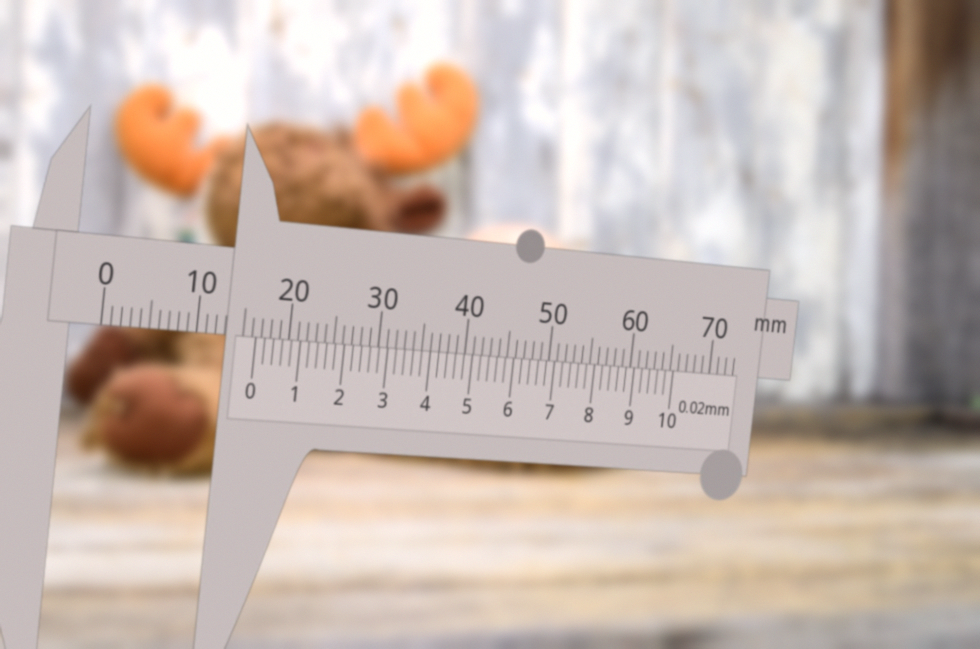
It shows value=16.4 unit=mm
